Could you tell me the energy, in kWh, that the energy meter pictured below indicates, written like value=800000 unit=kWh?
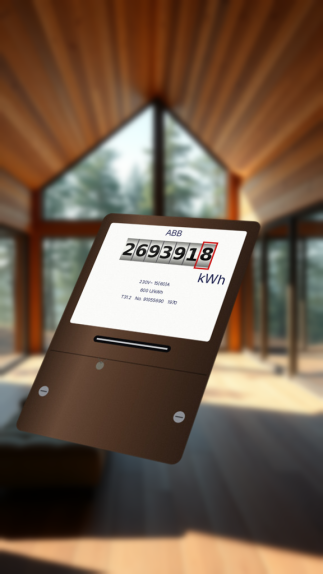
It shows value=269391.8 unit=kWh
